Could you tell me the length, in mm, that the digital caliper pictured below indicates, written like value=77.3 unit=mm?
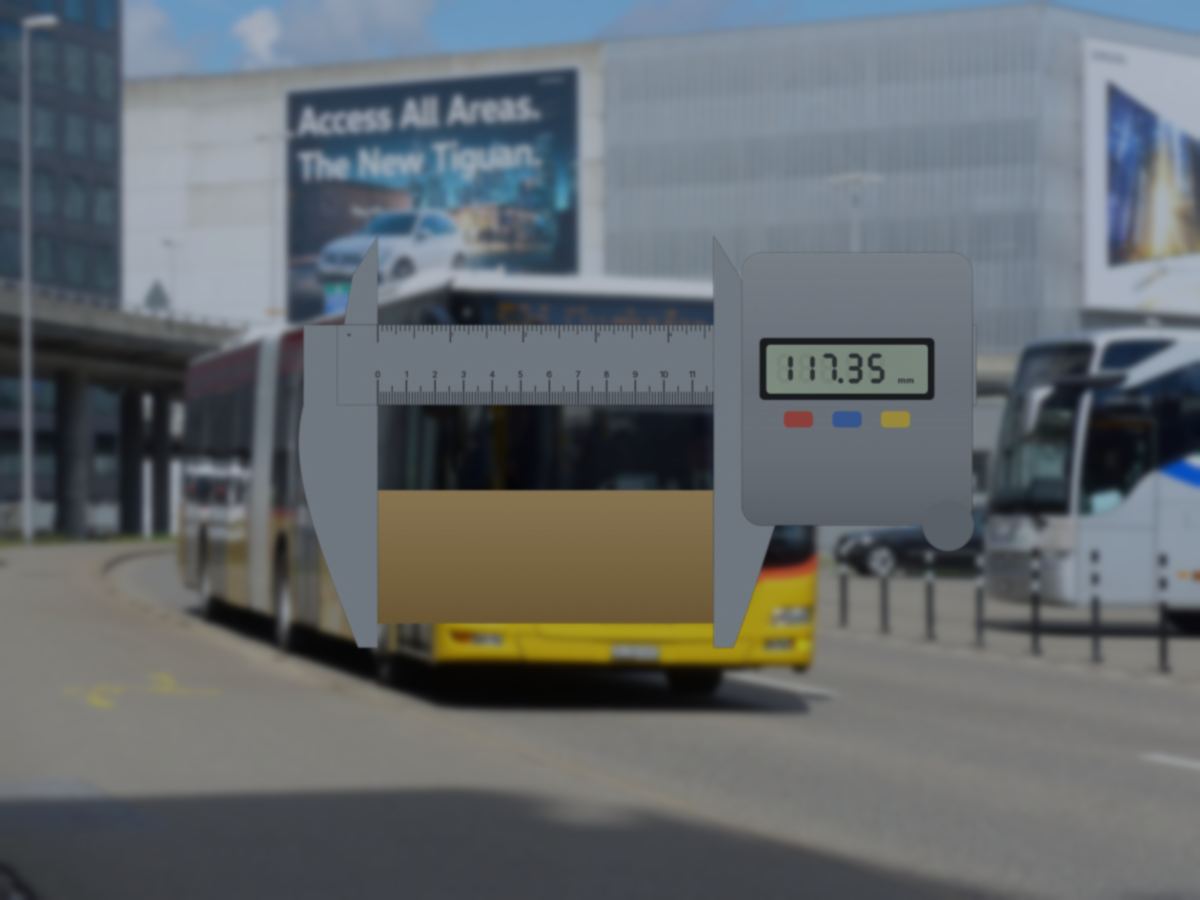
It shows value=117.35 unit=mm
